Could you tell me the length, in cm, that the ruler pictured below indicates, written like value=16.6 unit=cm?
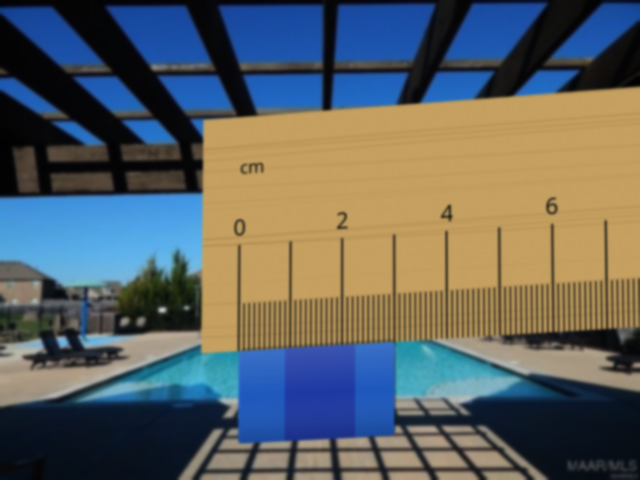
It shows value=3 unit=cm
